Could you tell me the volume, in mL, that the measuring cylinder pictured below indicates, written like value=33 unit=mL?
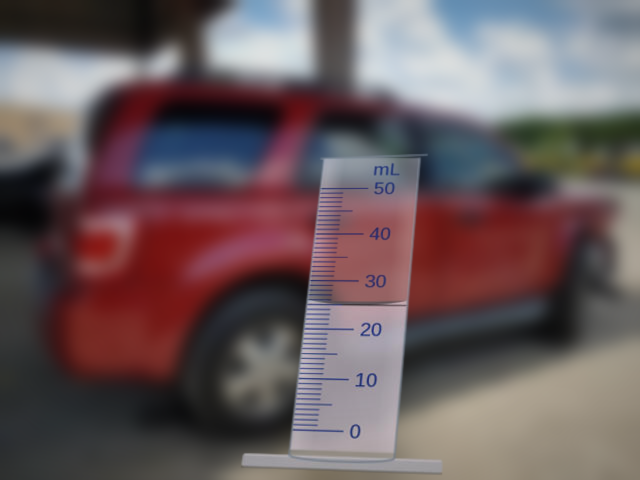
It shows value=25 unit=mL
